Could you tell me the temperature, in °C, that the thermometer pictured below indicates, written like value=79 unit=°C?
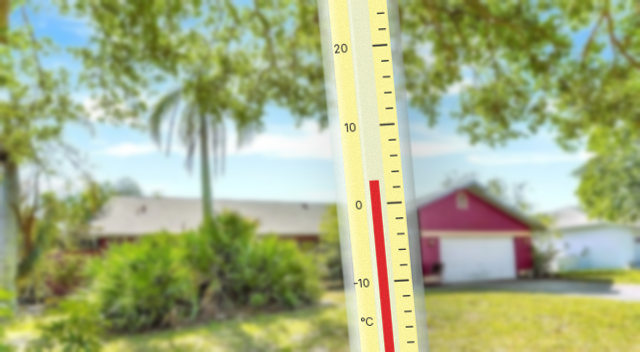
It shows value=3 unit=°C
